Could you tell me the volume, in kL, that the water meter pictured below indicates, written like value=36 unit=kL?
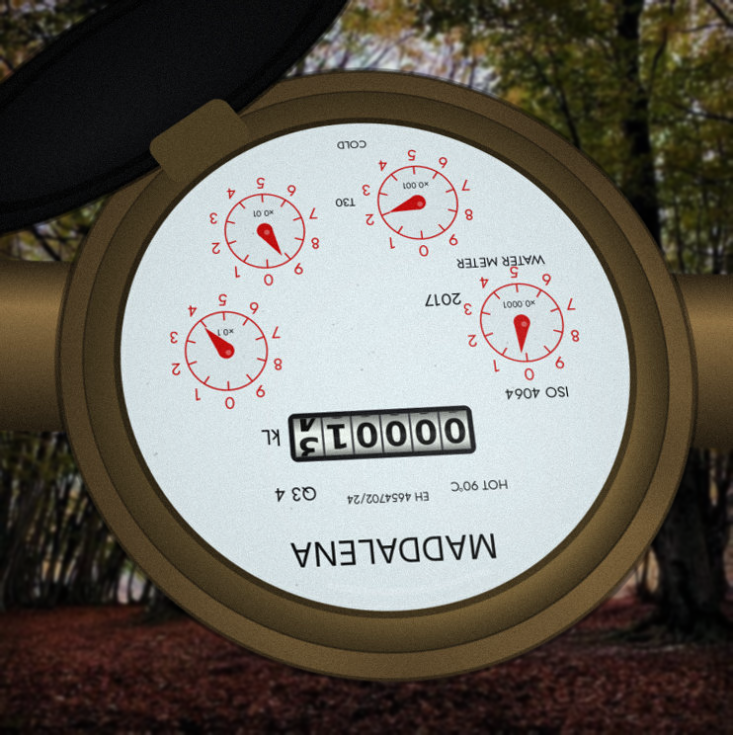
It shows value=13.3920 unit=kL
